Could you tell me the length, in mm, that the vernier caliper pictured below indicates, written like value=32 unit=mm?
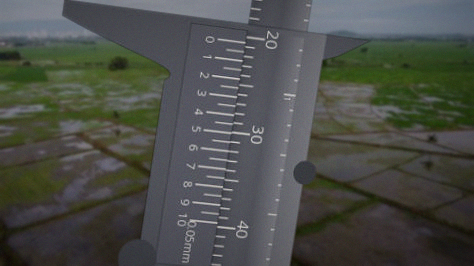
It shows value=20.6 unit=mm
